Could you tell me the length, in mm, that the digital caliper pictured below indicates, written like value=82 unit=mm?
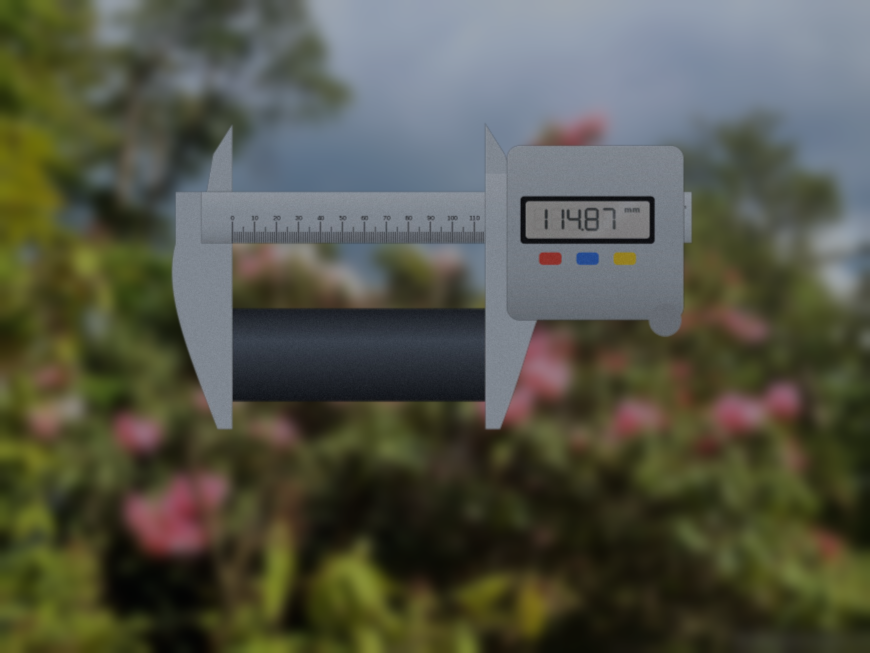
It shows value=114.87 unit=mm
